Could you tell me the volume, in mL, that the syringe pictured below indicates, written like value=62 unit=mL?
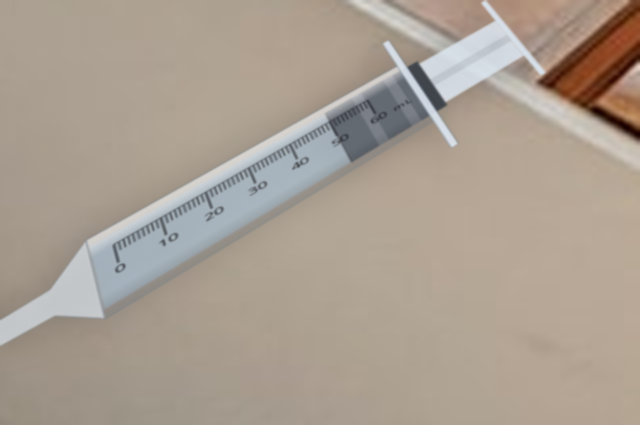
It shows value=50 unit=mL
